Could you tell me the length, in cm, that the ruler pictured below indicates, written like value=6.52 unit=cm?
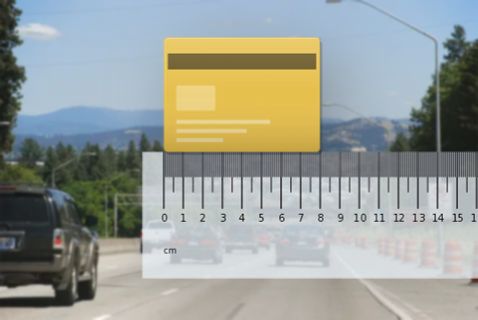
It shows value=8 unit=cm
